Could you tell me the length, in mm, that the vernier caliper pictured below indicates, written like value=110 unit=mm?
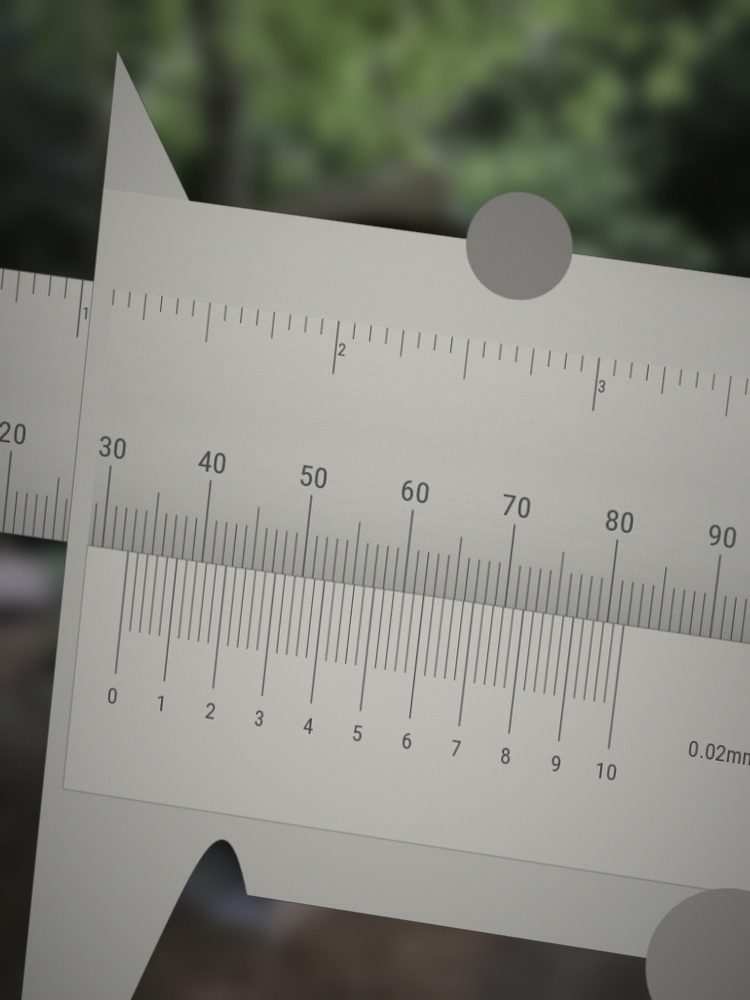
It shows value=32.6 unit=mm
